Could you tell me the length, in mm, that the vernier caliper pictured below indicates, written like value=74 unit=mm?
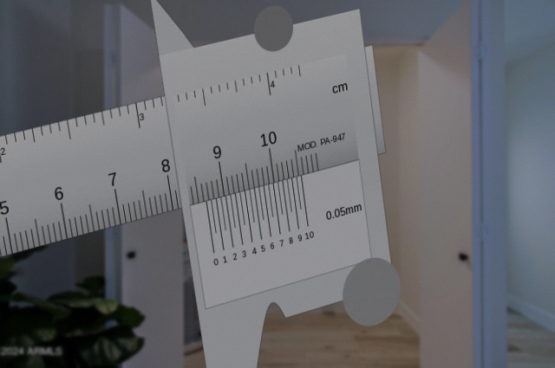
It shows value=86.5 unit=mm
